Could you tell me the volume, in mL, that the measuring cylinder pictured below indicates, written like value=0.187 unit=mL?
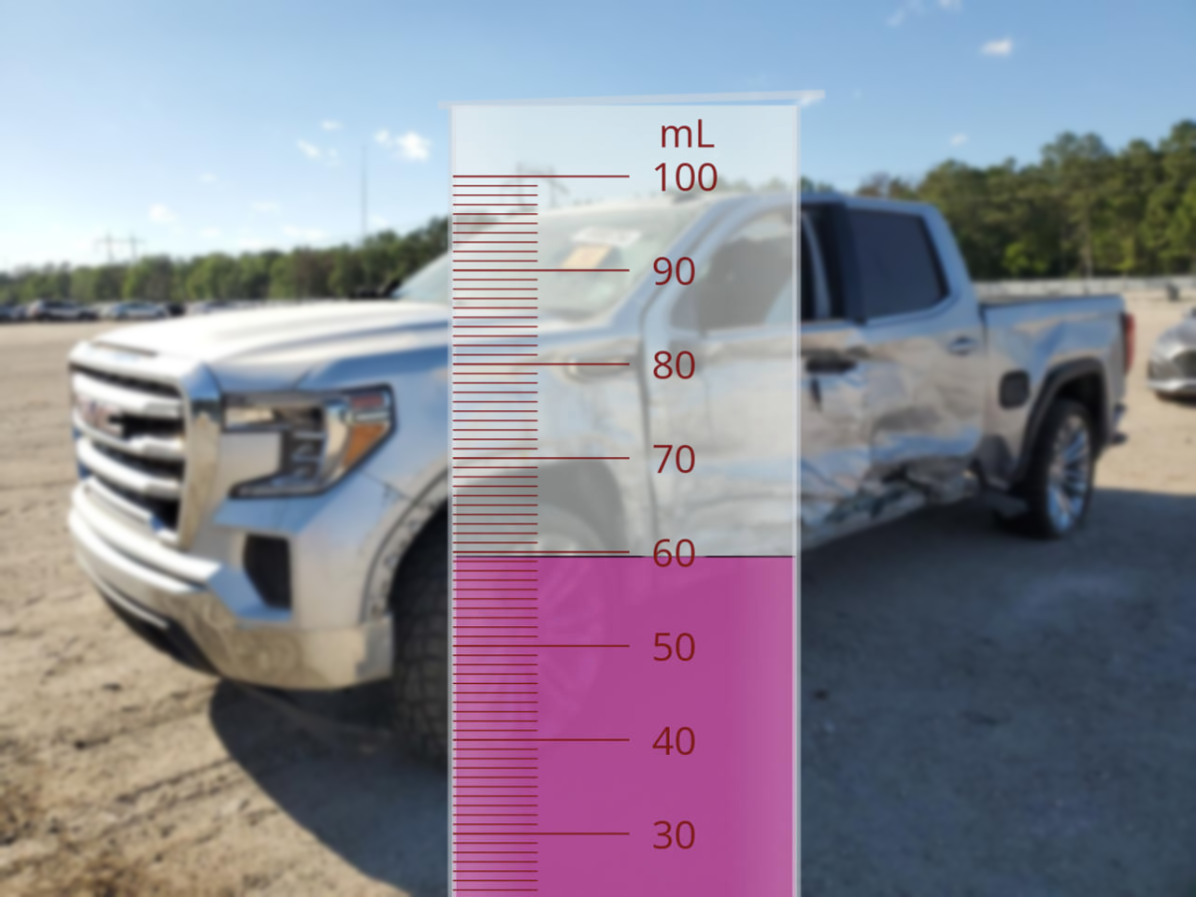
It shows value=59.5 unit=mL
